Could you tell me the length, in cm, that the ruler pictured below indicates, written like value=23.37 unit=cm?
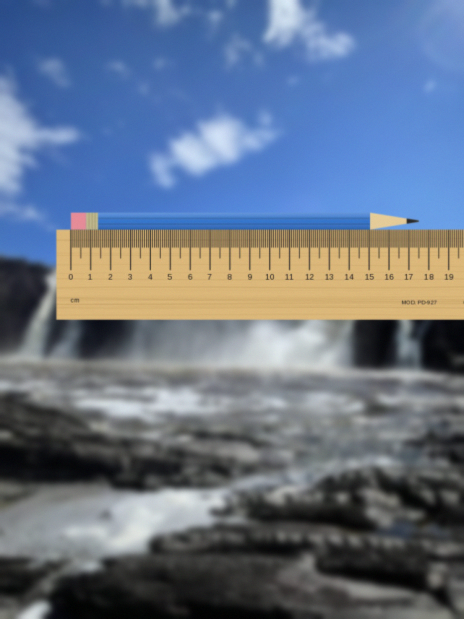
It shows value=17.5 unit=cm
